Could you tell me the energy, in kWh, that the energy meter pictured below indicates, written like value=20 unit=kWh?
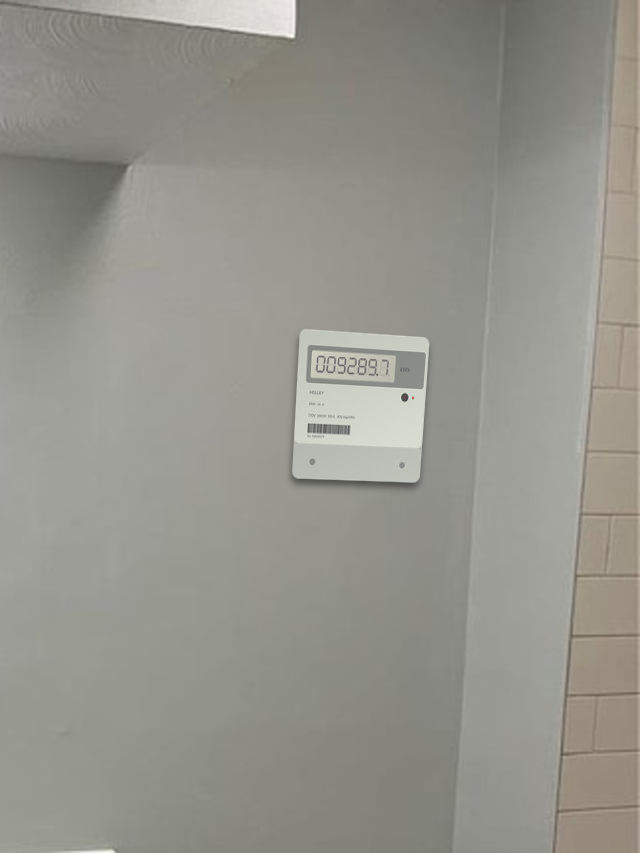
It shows value=9289.7 unit=kWh
